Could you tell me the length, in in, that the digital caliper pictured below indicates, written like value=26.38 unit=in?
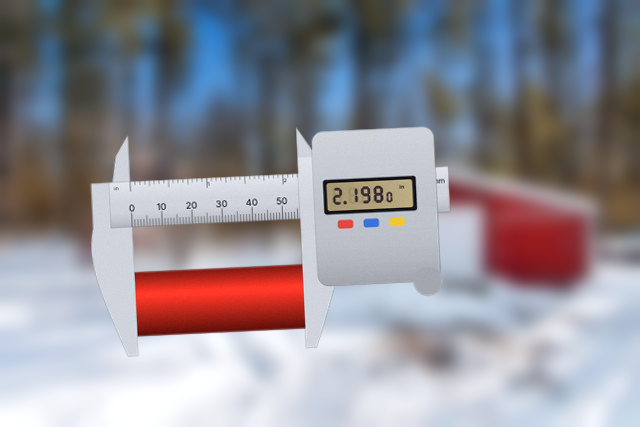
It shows value=2.1980 unit=in
